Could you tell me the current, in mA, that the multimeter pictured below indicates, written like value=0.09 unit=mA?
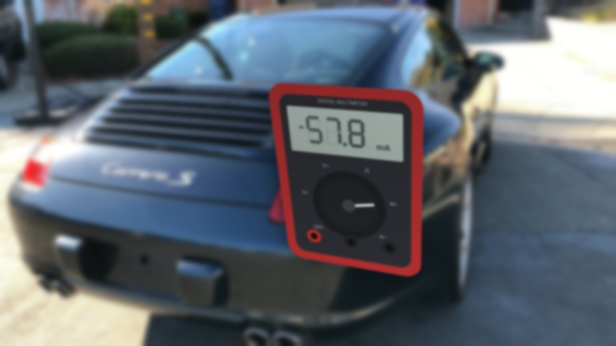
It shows value=-57.8 unit=mA
